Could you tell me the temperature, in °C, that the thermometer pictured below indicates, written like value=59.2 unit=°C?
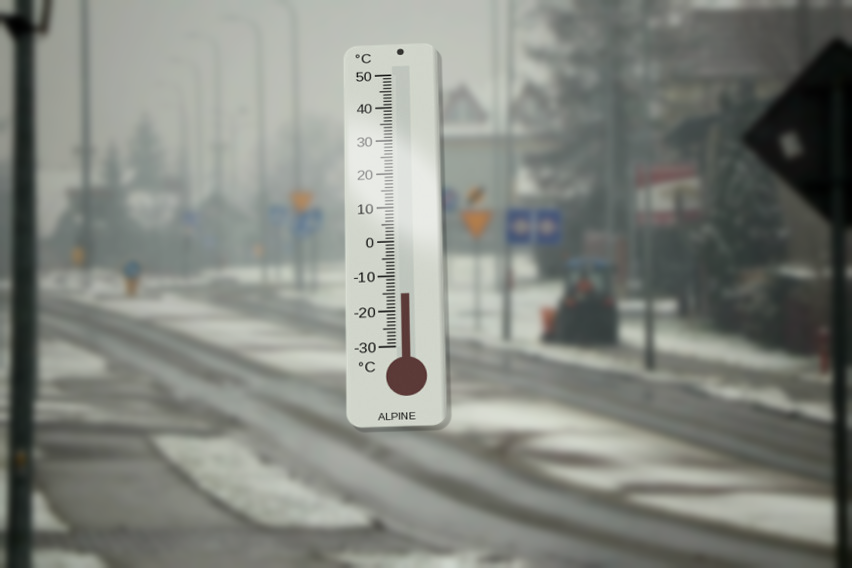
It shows value=-15 unit=°C
